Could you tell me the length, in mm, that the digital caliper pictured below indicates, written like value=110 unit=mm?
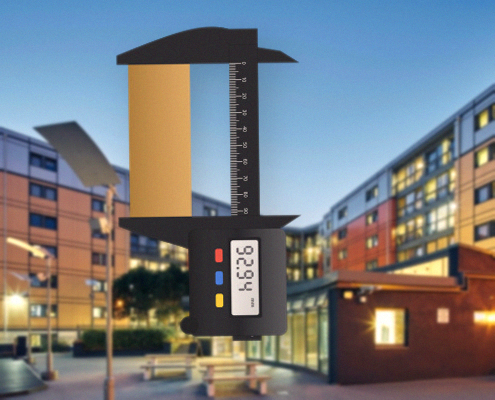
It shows value=92.94 unit=mm
